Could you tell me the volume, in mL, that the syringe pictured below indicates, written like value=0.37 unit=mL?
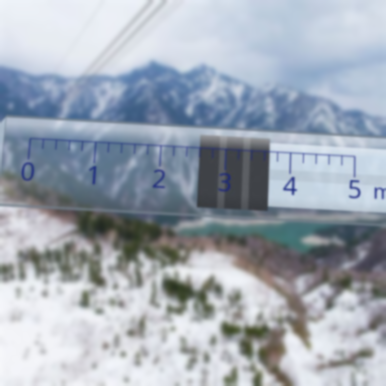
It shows value=2.6 unit=mL
